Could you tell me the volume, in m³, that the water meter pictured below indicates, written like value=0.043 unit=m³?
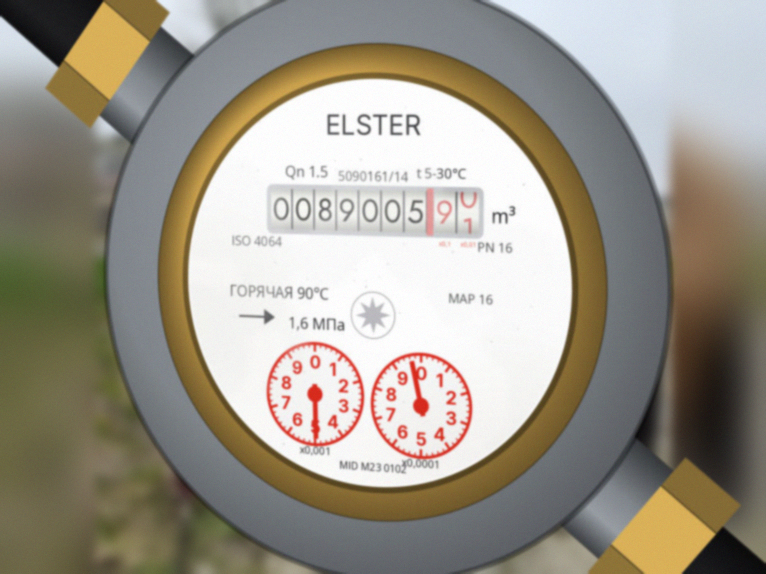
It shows value=89005.9049 unit=m³
